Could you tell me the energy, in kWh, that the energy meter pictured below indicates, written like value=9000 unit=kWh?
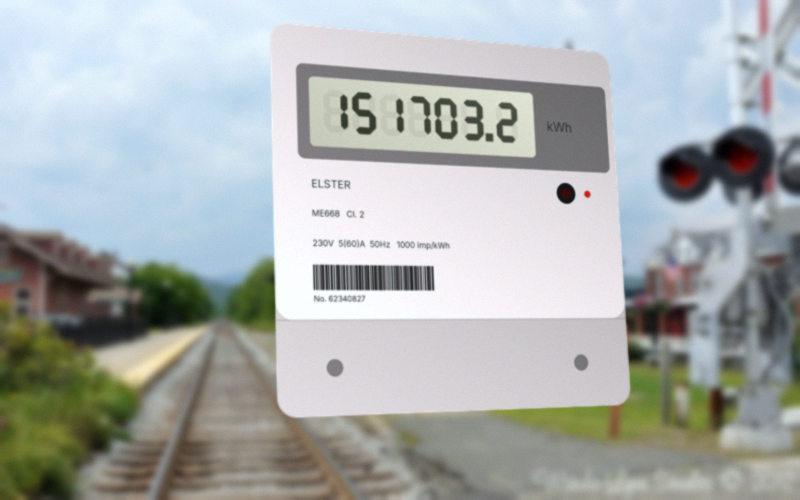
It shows value=151703.2 unit=kWh
